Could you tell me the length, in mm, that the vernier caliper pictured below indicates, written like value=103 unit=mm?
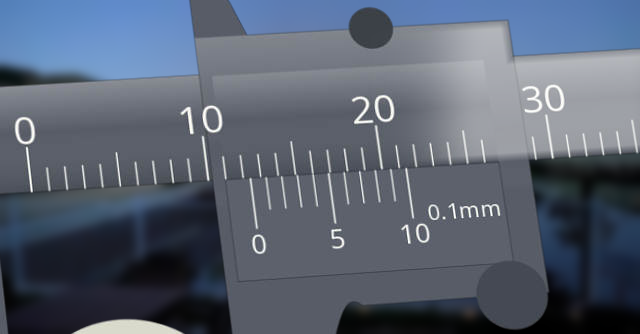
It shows value=12.4 unit=mm
